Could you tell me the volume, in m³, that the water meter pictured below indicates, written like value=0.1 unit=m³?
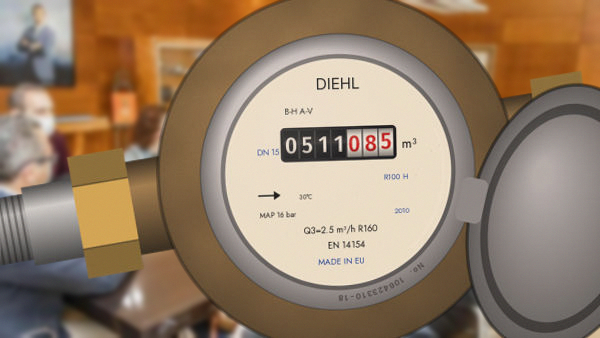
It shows value=511.085 unit=m³
